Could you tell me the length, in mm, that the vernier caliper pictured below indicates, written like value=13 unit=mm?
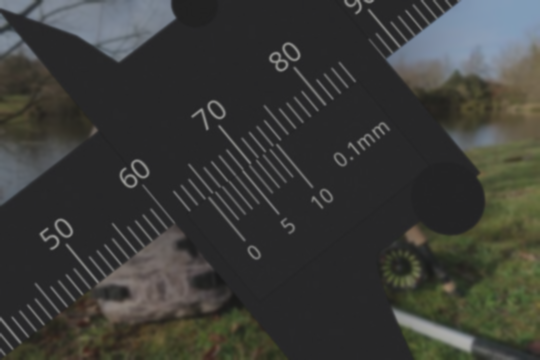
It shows value=64.4 unit=mm
